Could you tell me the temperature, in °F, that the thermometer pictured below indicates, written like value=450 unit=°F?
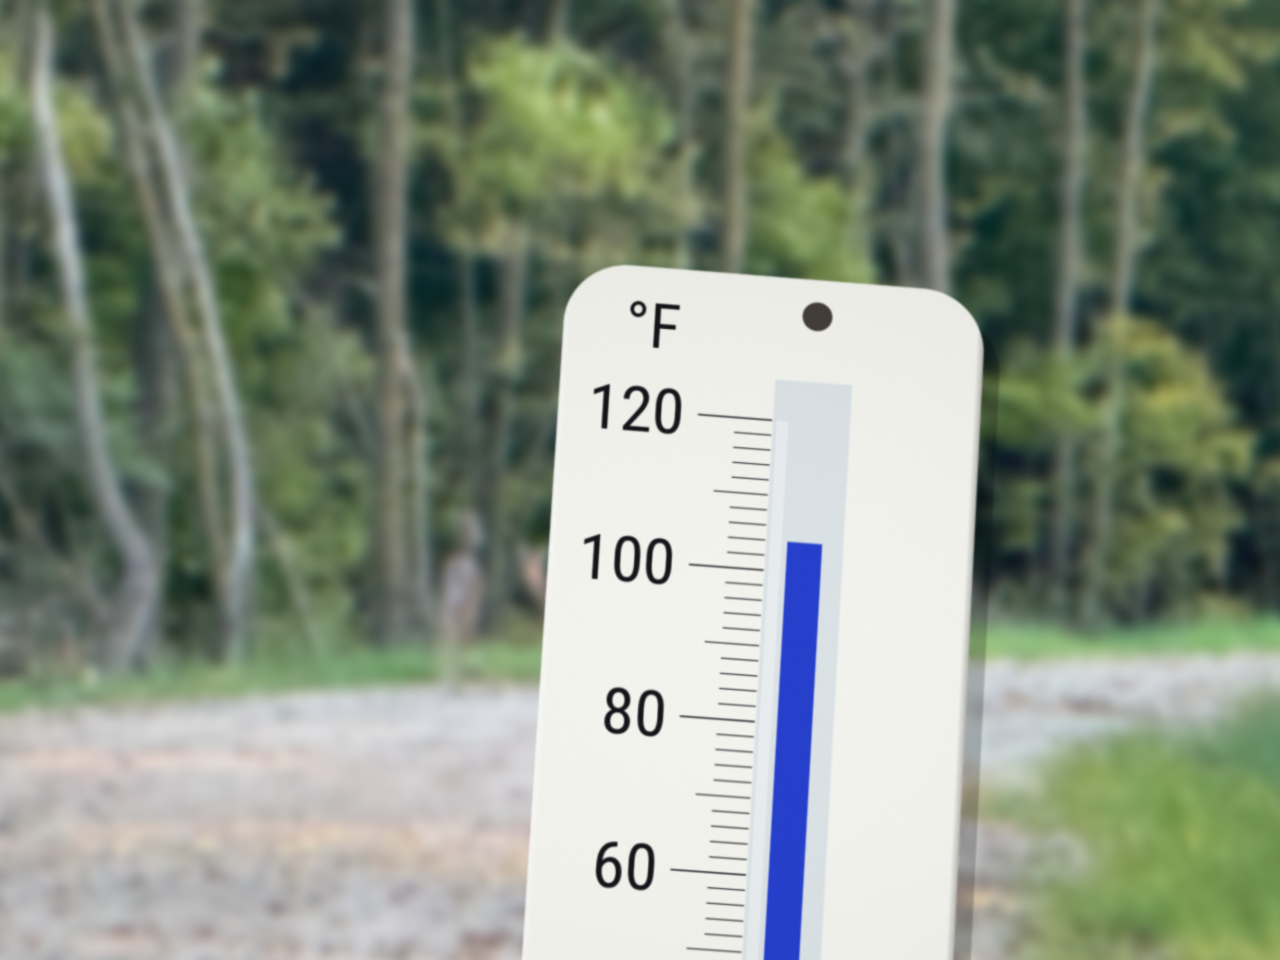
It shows value=104 unit=°F
